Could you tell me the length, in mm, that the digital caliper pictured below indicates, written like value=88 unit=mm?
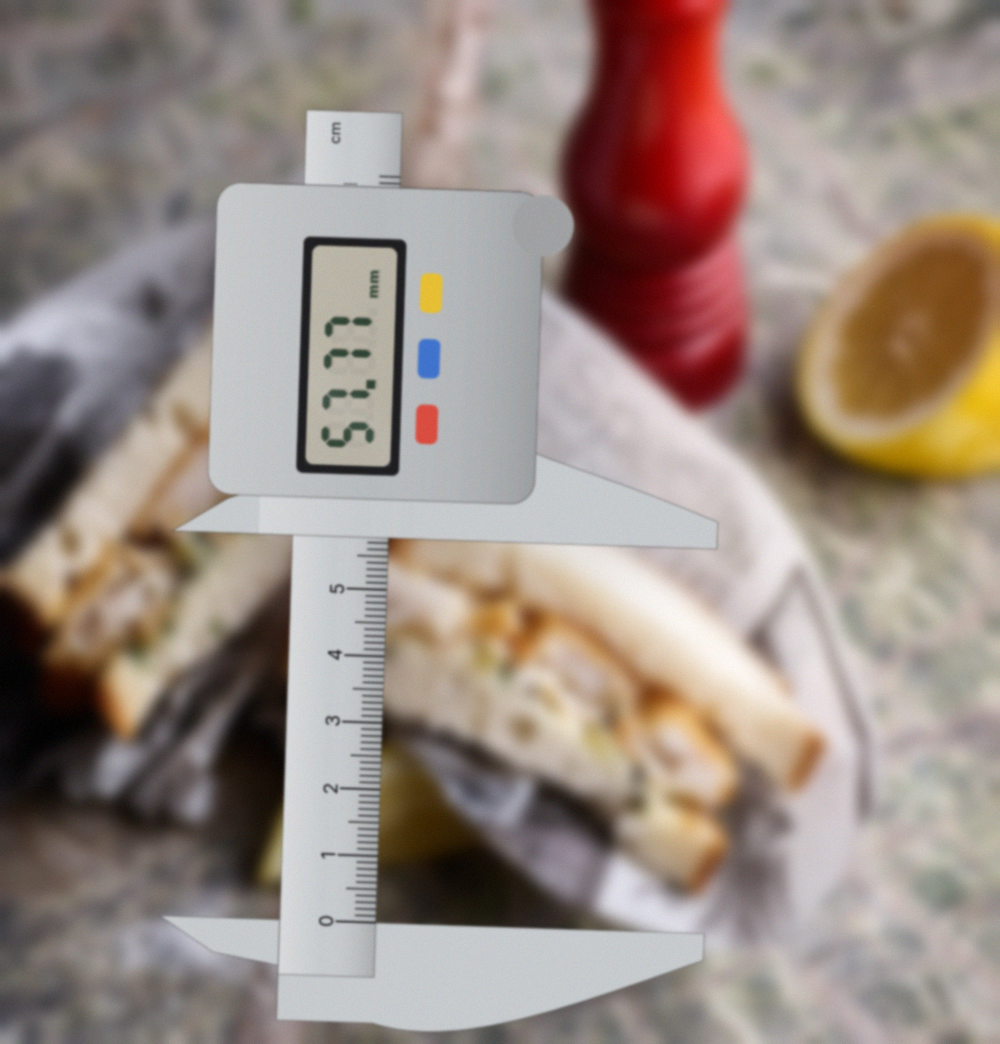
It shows value=57.77 unit=mm
